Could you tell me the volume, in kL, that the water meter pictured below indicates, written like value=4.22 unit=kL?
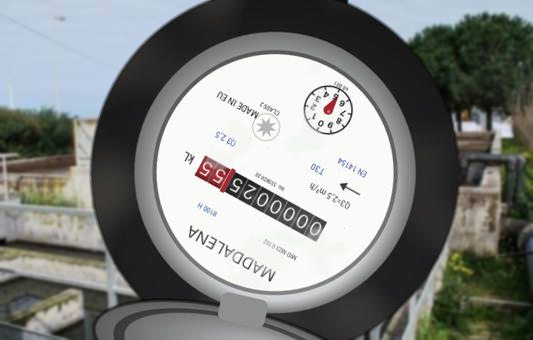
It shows value=25.555 unit=kL
